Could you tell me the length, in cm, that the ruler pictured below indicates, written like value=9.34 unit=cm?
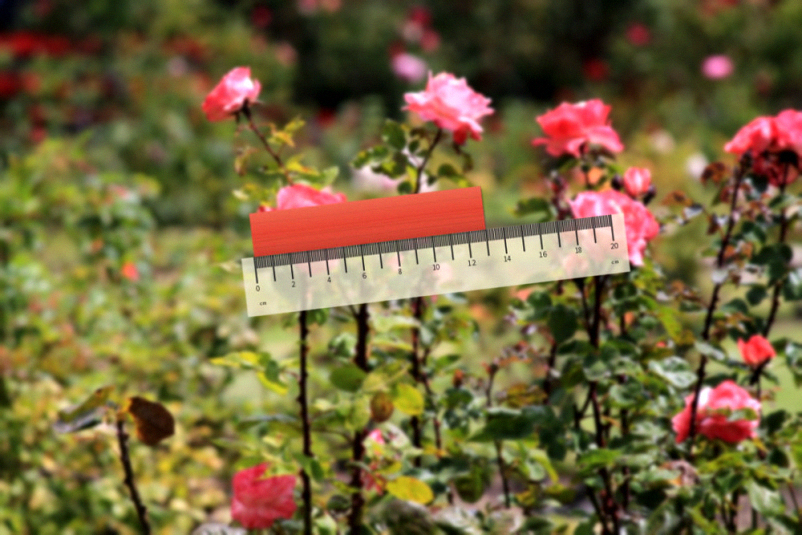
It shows value=13 unit=cm
